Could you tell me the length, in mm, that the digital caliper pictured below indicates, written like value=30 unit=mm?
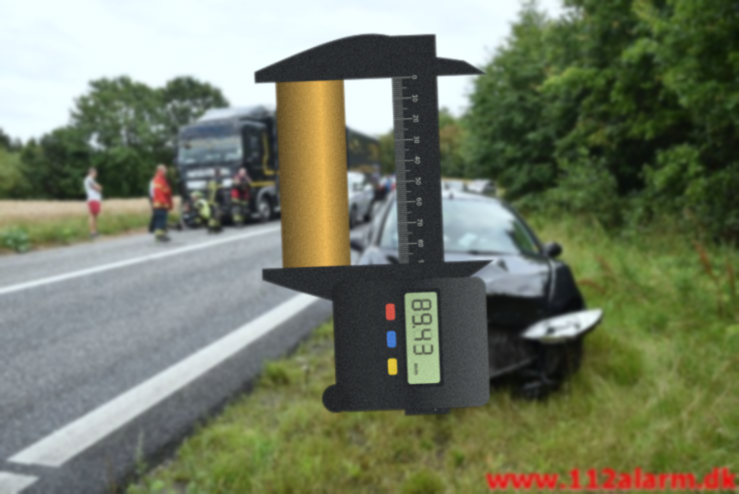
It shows value=89.43 unit=mm
